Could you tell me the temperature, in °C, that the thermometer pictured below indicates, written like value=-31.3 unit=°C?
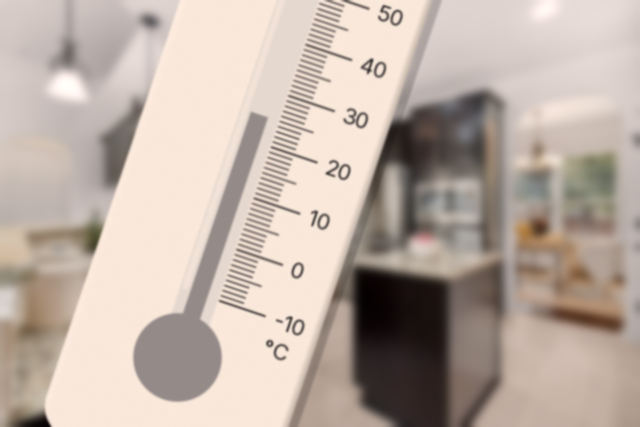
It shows value=25 unit=°C
